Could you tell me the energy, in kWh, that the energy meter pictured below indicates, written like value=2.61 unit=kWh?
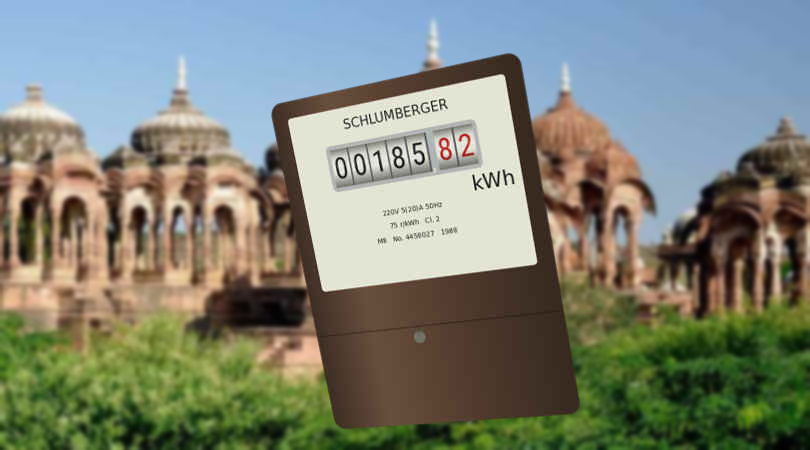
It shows value=185.82 unit=kWh
